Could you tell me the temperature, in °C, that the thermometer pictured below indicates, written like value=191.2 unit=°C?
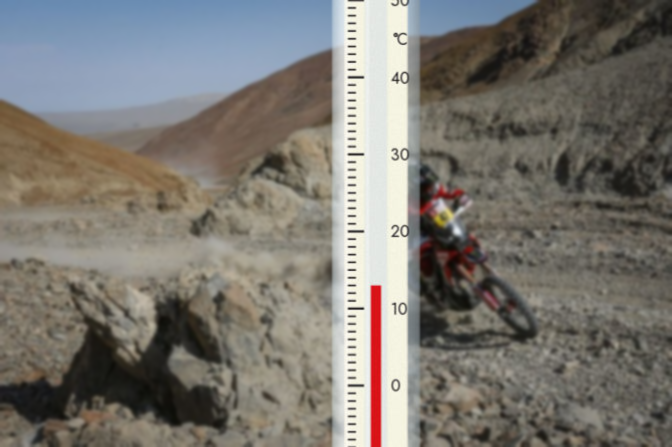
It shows value=13 unit=°C
